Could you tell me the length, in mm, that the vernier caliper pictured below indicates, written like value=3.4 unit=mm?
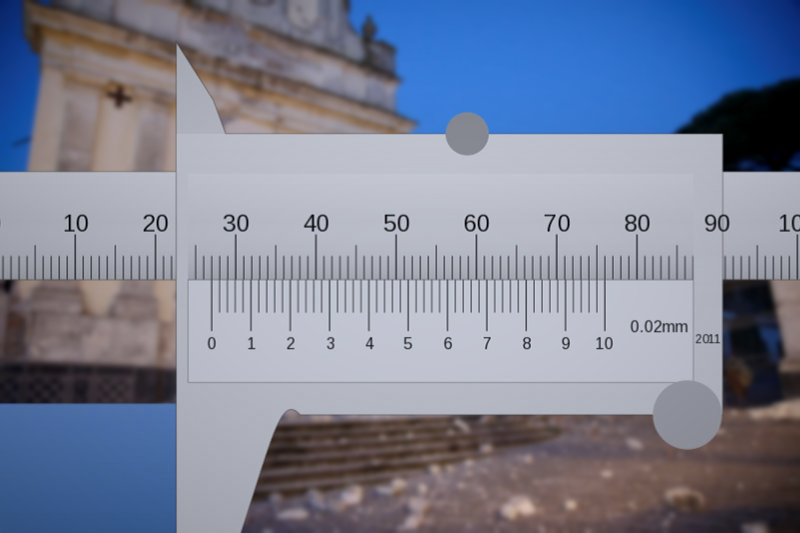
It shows value=27.0 unit=mm
